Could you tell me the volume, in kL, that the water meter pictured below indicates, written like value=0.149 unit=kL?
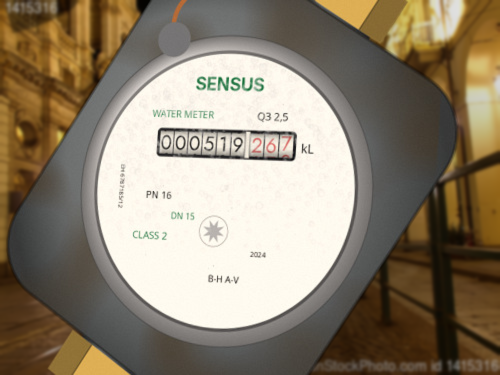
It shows value=519.267 unit=kL
